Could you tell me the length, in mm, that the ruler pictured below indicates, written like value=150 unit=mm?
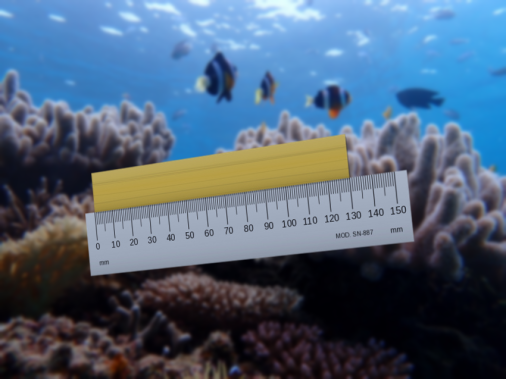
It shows value=130 unit=mm
